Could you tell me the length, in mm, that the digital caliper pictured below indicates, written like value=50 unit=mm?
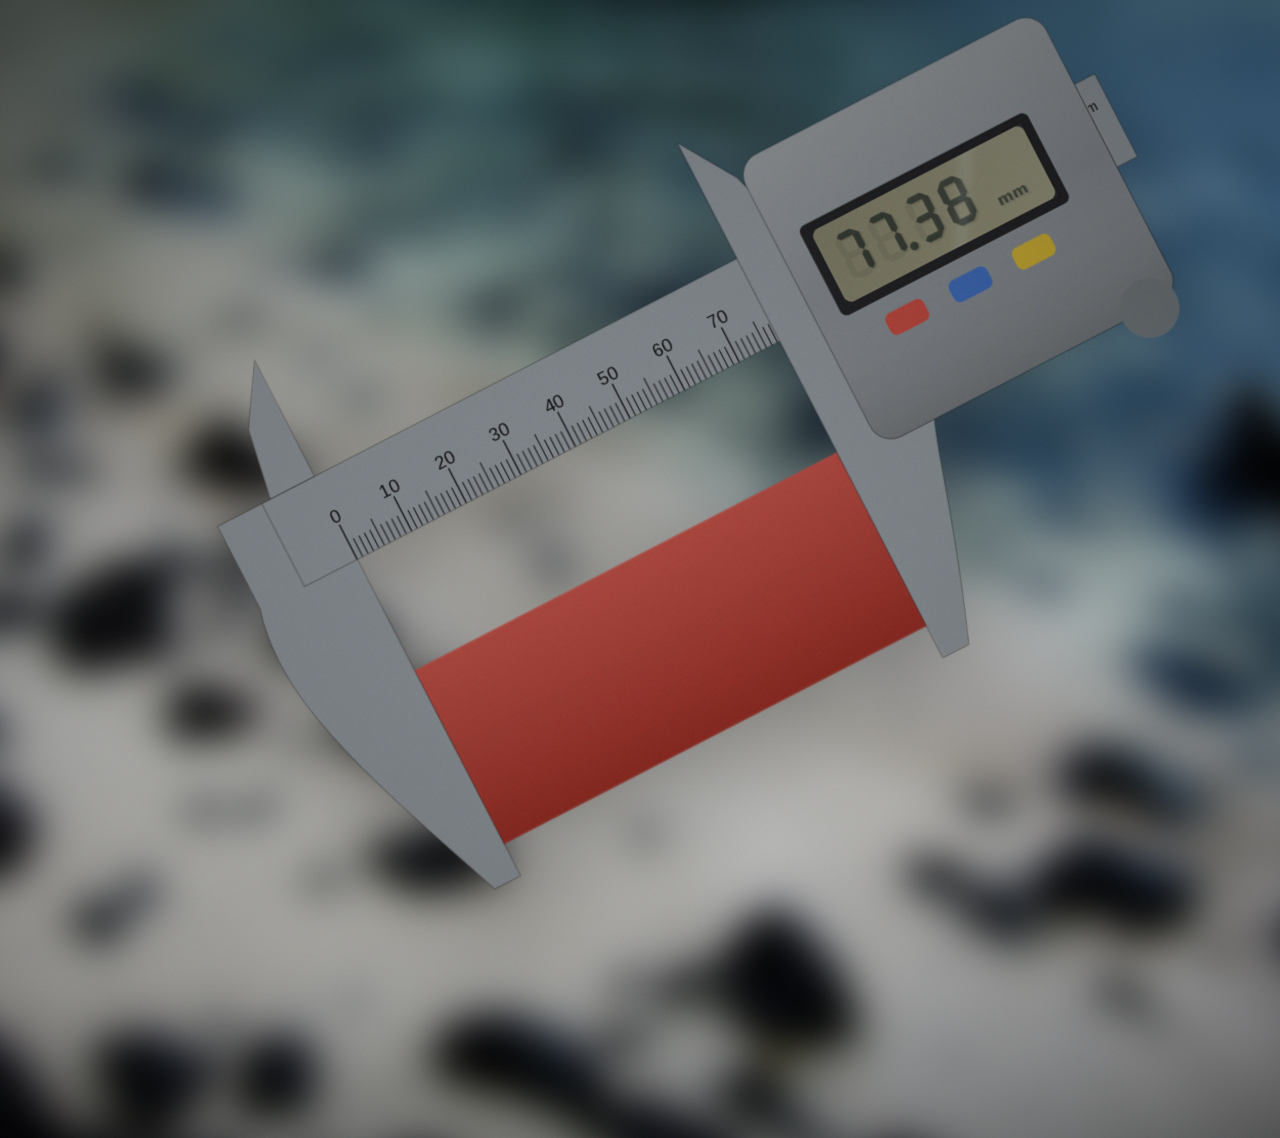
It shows value=77.38 unit=mm
